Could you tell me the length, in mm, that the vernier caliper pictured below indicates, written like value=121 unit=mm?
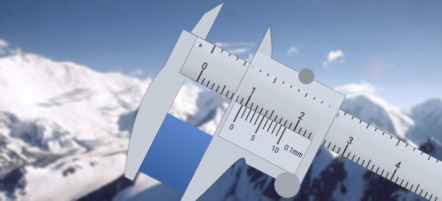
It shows value=9.4 unit=mm
